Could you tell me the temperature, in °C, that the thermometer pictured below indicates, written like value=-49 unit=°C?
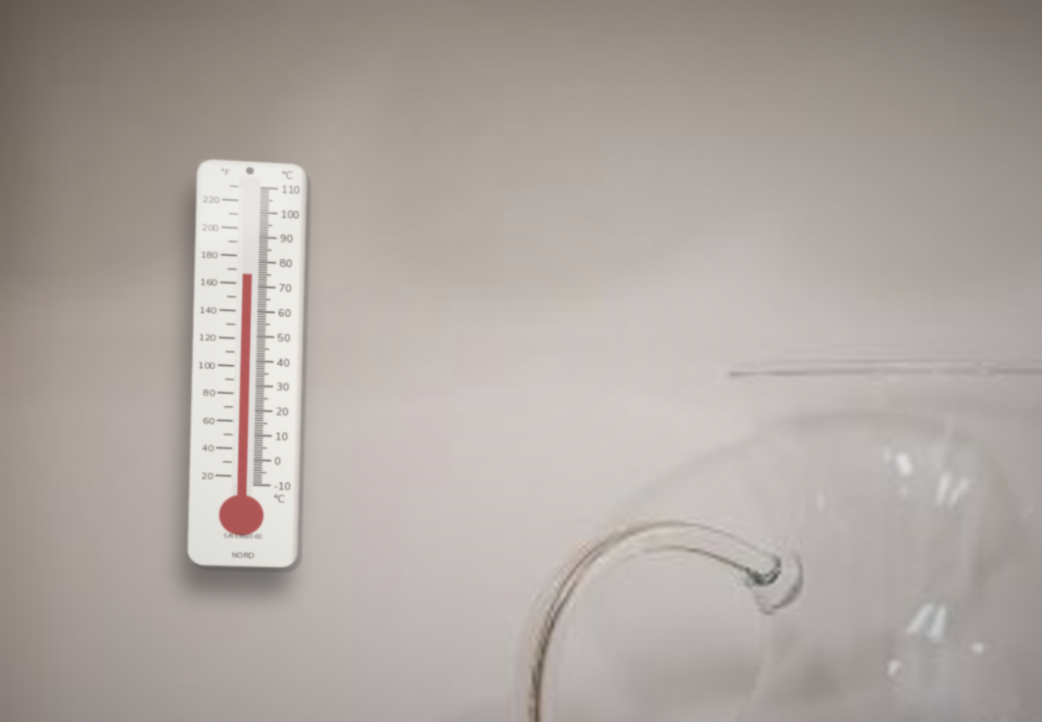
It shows value=75 unit=°C
